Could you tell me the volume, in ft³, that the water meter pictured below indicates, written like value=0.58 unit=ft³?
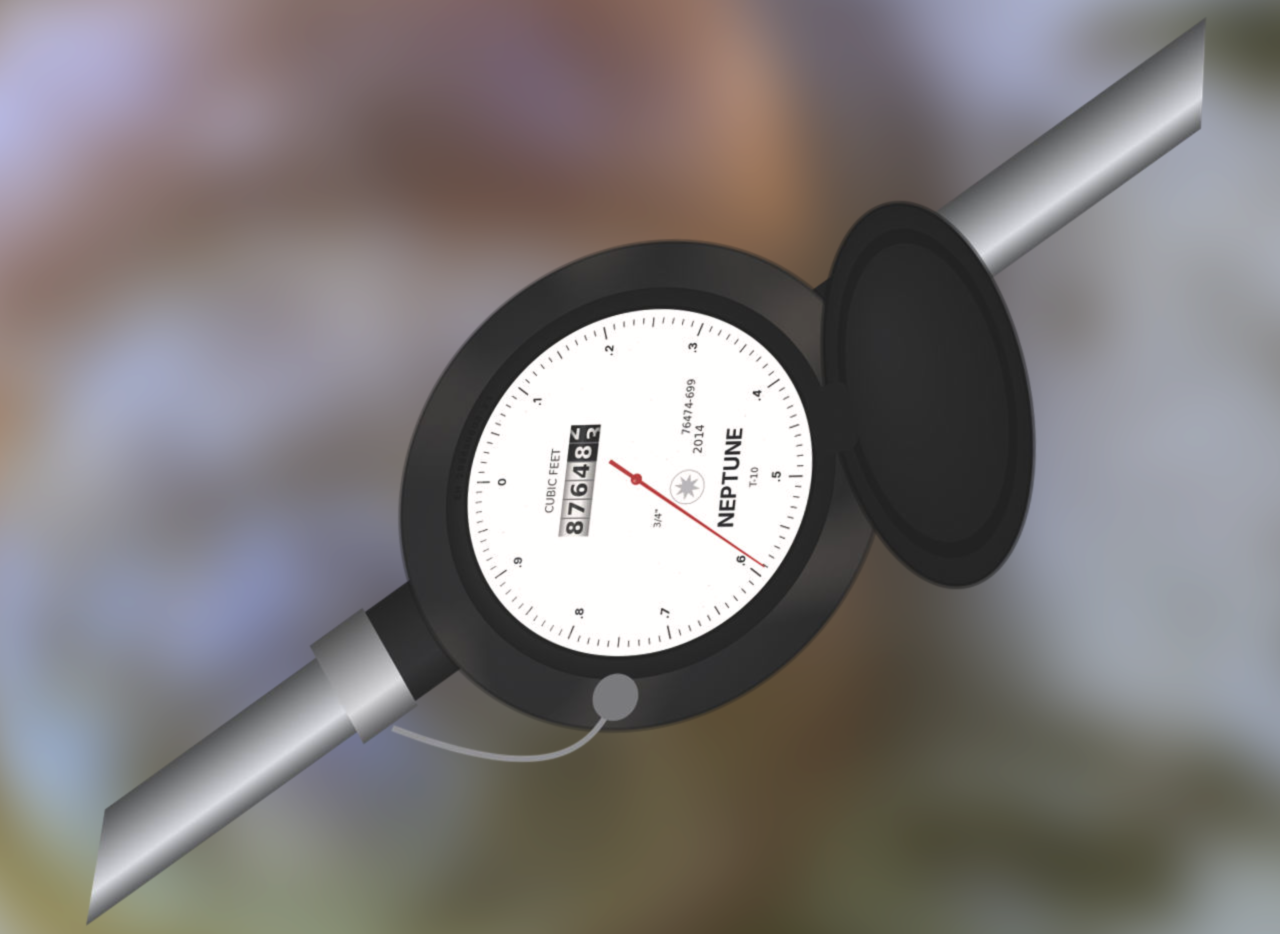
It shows value=876482.59 unit=ft³
